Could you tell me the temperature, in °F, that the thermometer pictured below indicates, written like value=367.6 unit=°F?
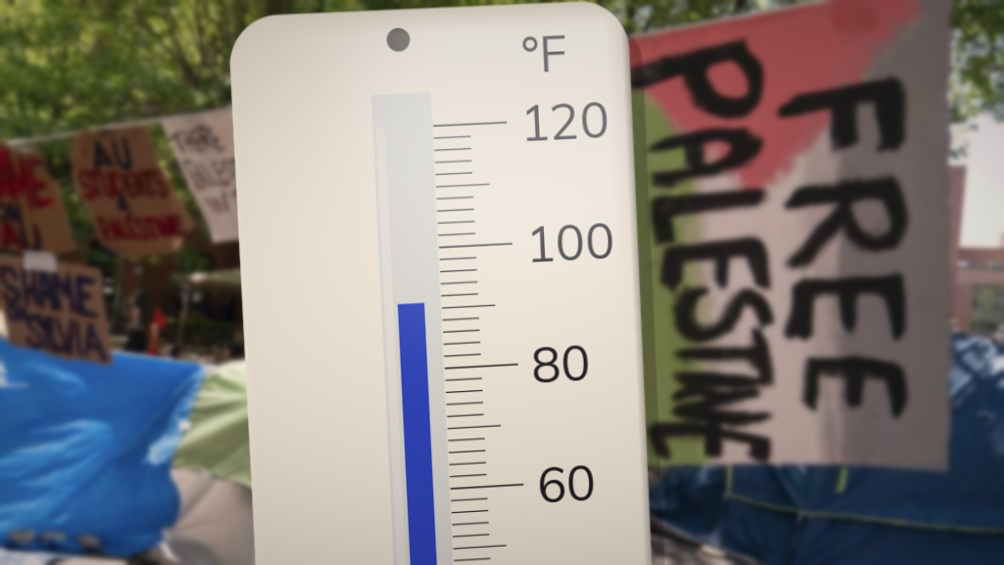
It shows value=91 unit=°F
